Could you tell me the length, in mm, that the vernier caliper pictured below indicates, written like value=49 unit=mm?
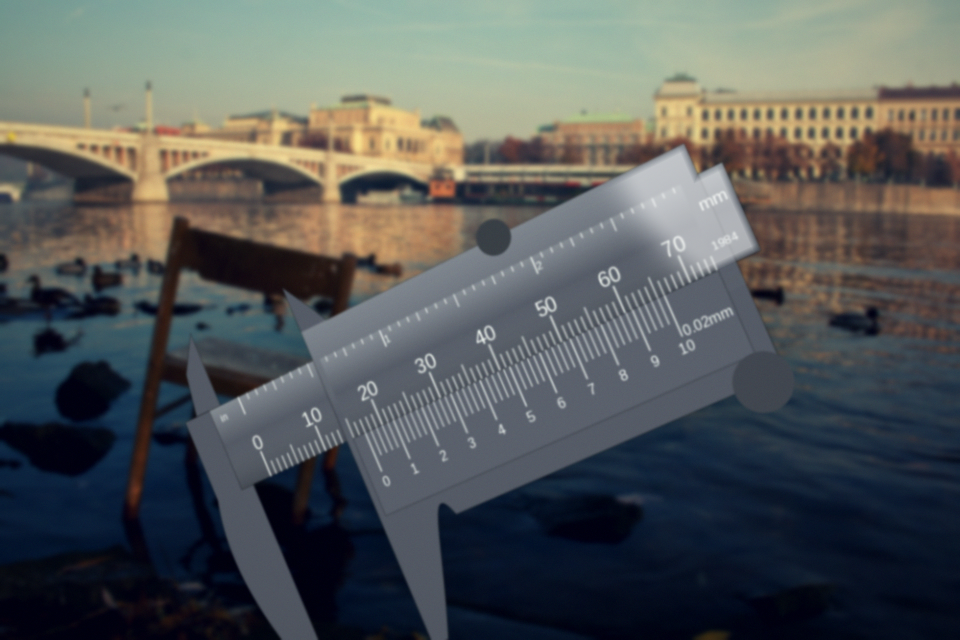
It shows value=17.0 unit=mm
